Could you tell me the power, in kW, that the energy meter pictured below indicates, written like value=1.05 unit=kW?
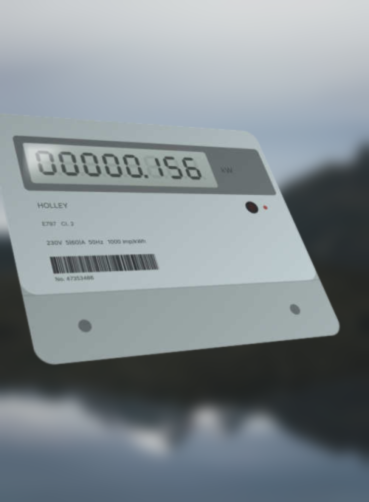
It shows value=0.156 unit=kW
